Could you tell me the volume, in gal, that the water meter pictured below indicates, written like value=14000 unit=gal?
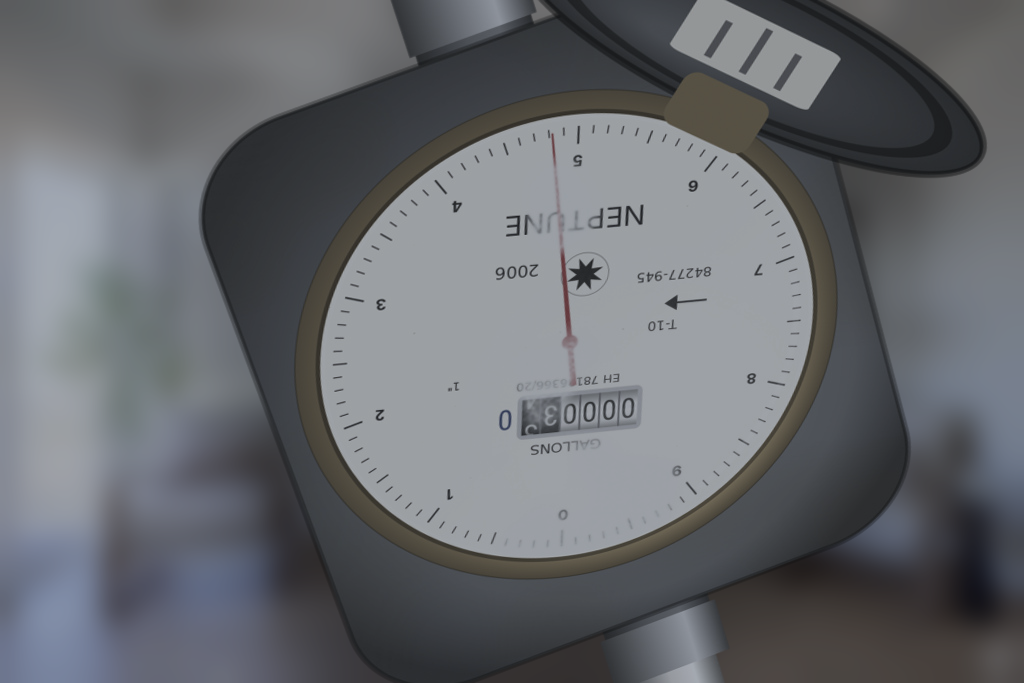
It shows value=334.8 unit=gal
